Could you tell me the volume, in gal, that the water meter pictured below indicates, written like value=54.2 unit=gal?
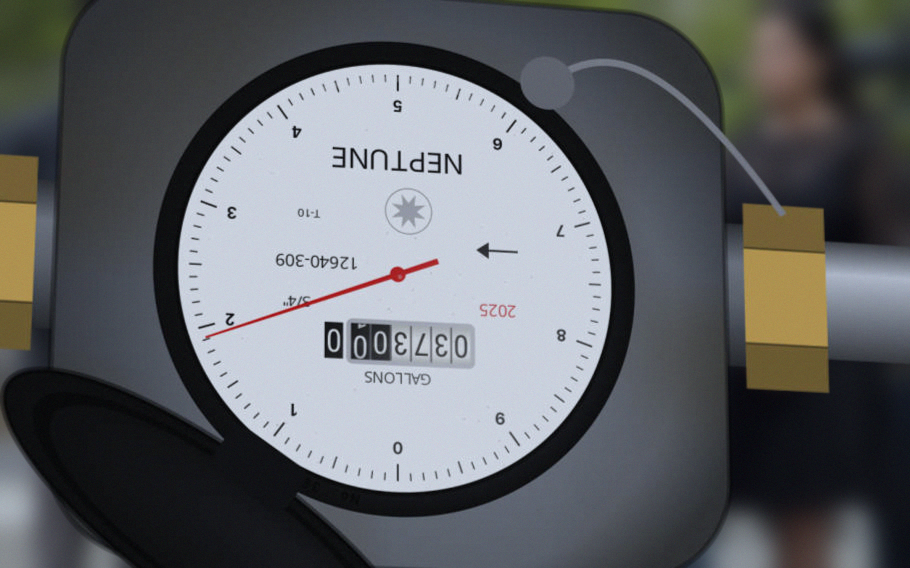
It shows value=373001.9 unit=gal
